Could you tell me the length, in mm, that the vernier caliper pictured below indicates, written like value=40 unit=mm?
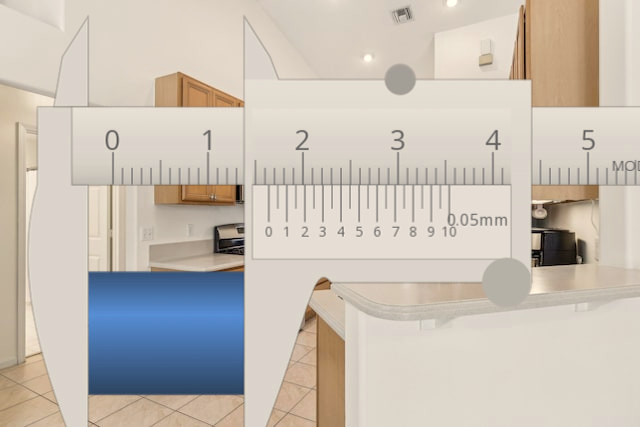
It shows value=16.4 unit=mm
